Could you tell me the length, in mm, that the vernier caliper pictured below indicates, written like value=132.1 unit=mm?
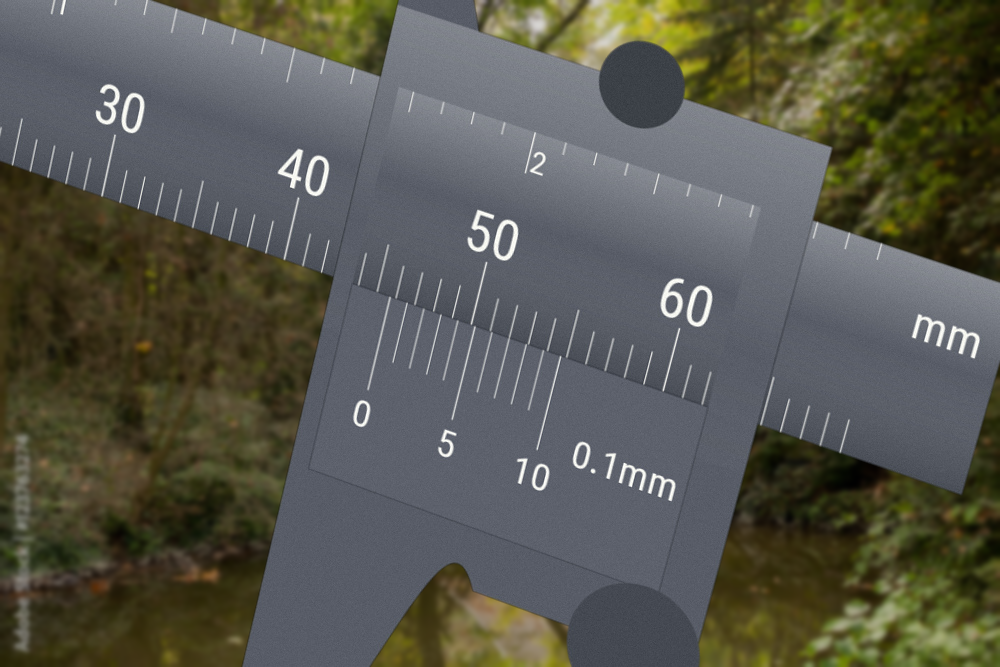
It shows value=45.7 unit=mm
